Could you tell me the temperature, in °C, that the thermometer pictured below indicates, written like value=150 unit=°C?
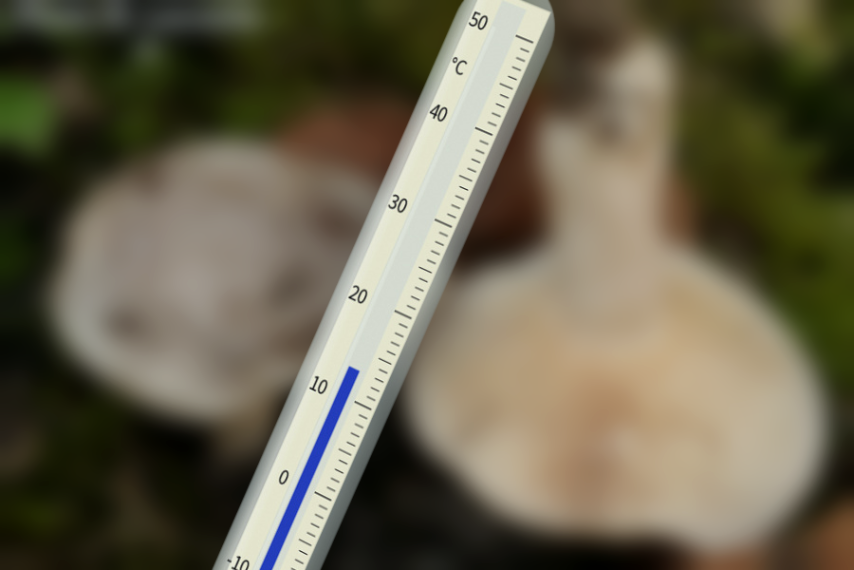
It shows value=13 unit=°C
